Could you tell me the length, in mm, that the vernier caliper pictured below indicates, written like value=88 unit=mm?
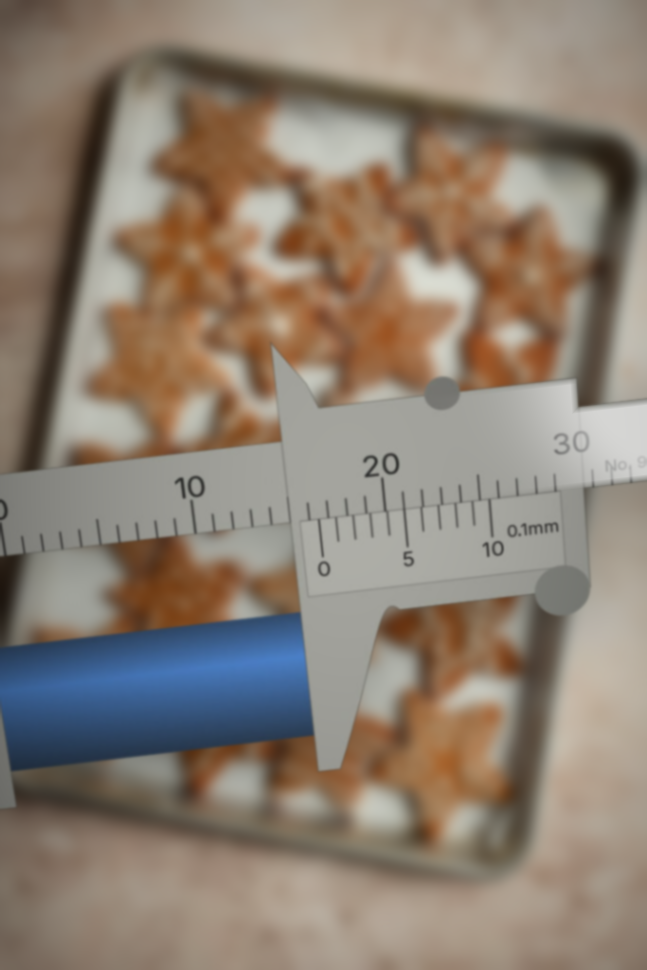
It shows value=16.5 unit=mm
